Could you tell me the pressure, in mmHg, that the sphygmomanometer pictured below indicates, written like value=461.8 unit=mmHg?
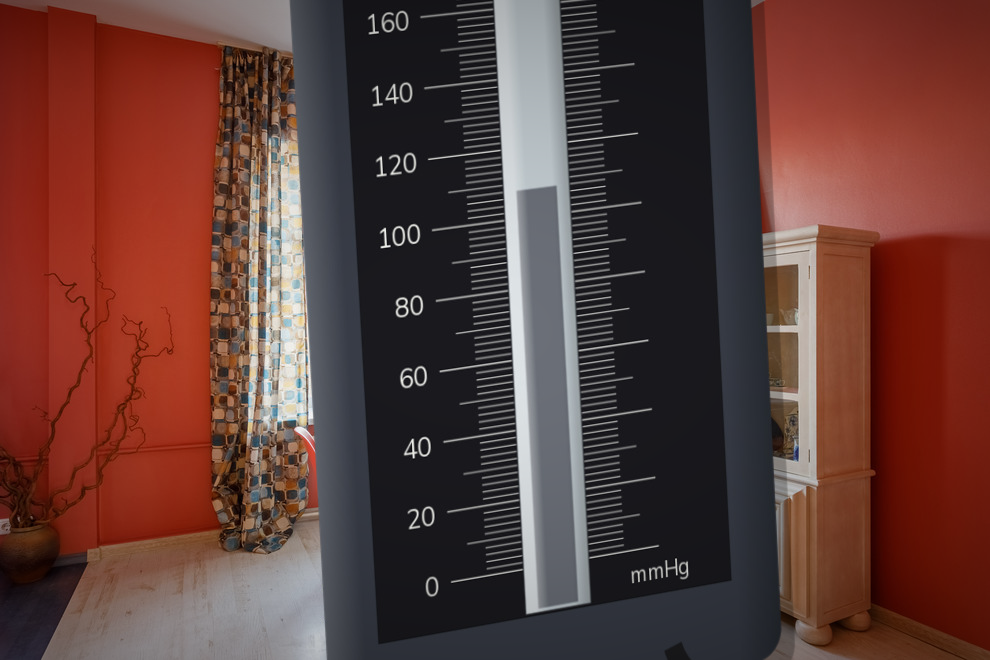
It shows value=108 unit=mmHg
